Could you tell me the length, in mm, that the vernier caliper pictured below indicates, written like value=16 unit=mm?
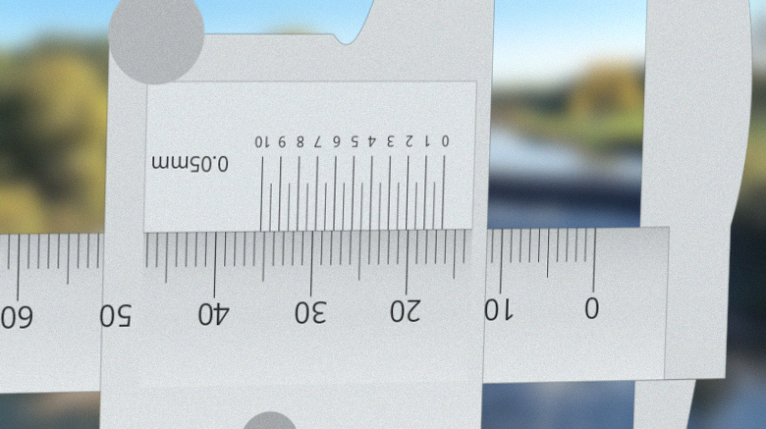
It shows value=16.4 unit=mm
